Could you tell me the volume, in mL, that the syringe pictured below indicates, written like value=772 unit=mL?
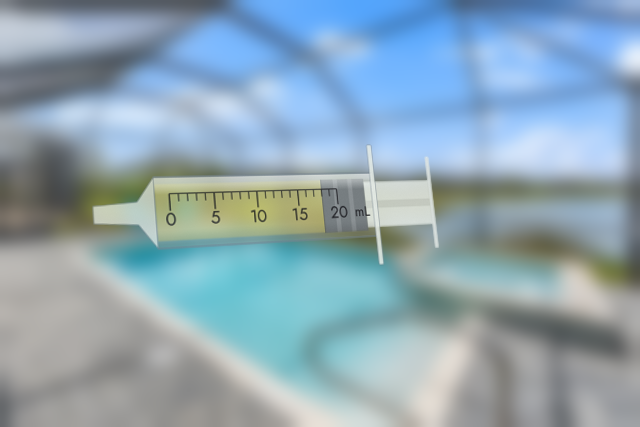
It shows value=18 unit=mL
